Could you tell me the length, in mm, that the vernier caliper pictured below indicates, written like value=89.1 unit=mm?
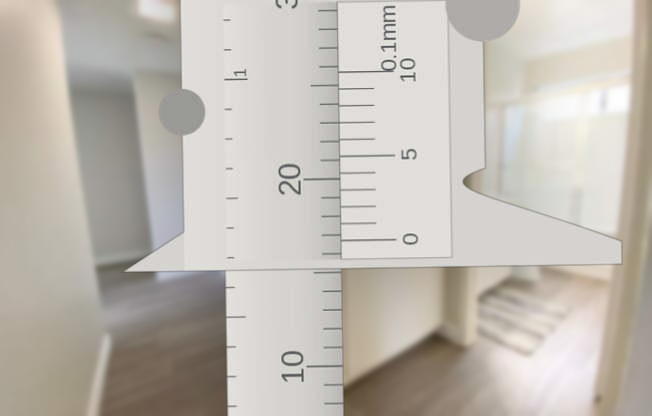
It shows value=16.7 unit=mm
